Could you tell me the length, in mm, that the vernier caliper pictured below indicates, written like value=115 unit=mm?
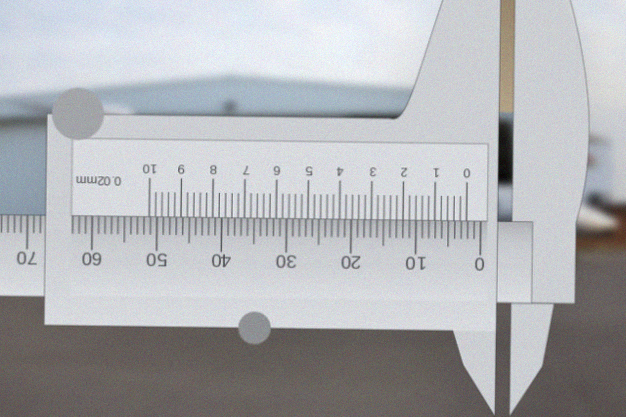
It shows value=2.2 unit=mm
